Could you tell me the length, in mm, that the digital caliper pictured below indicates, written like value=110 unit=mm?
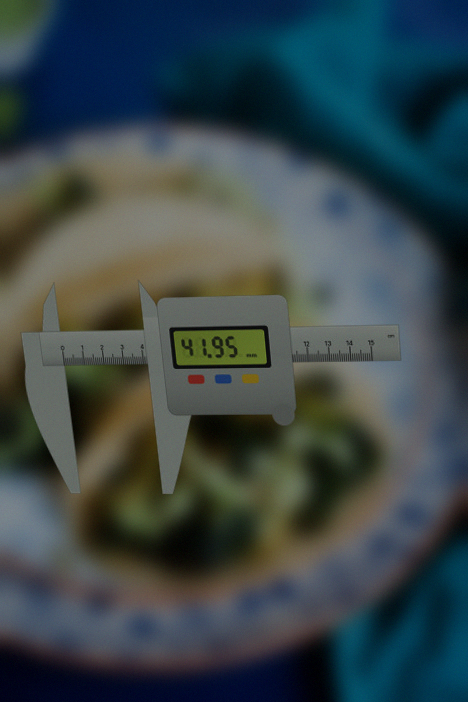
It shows value=41.95 unit=mm
